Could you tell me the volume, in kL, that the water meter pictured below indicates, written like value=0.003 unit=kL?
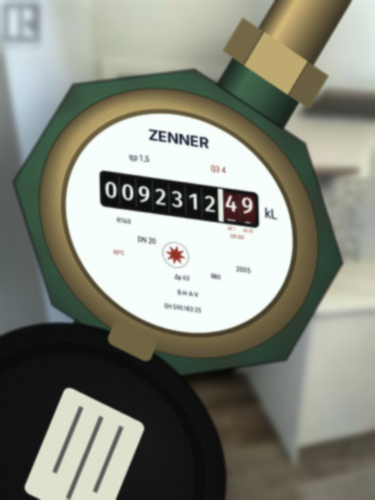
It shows value=92312.49 unit=kL
